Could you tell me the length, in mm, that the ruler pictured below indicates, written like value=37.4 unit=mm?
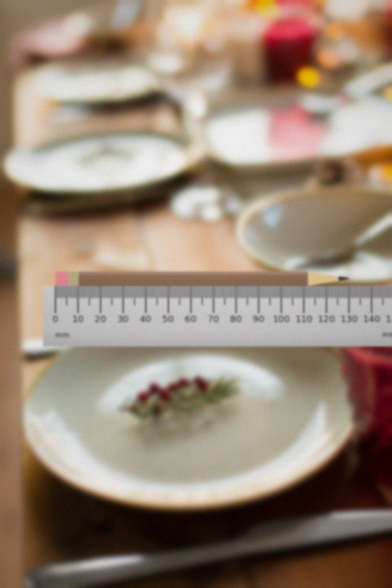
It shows value=130 unit=mm
